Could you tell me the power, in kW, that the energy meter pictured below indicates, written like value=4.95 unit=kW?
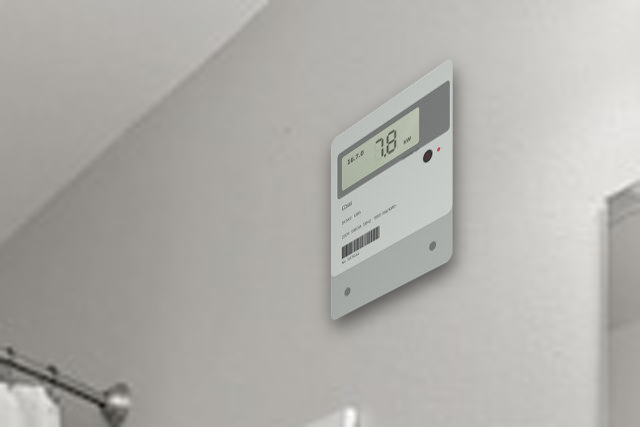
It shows value=7.8 unit=kW
